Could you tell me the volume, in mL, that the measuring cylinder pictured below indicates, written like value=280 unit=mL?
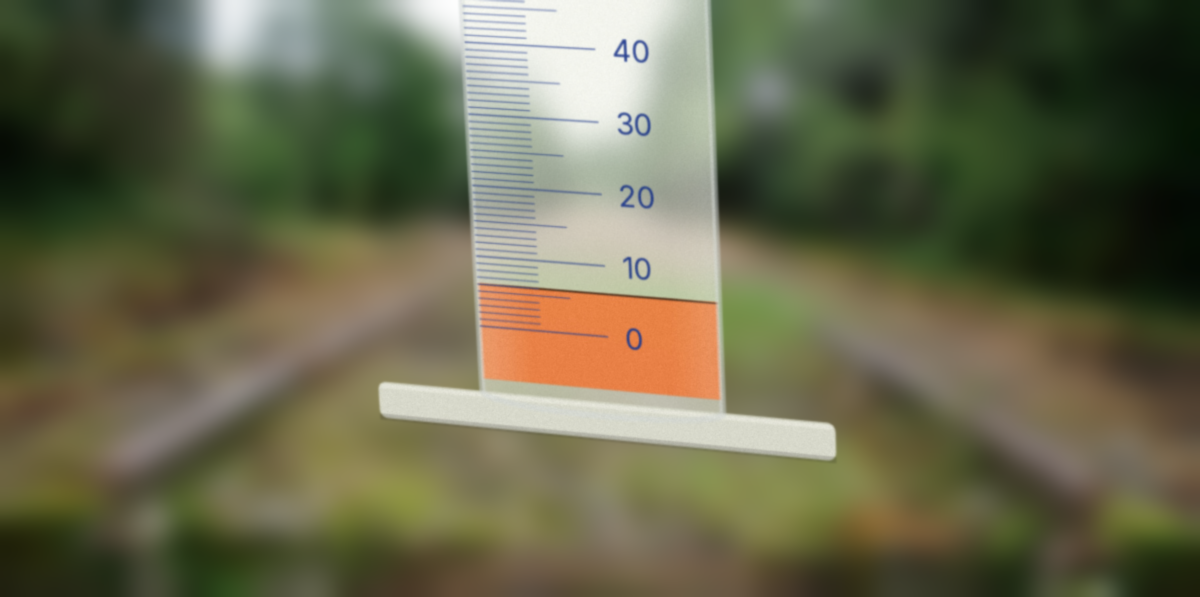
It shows value=6 unit=mL
